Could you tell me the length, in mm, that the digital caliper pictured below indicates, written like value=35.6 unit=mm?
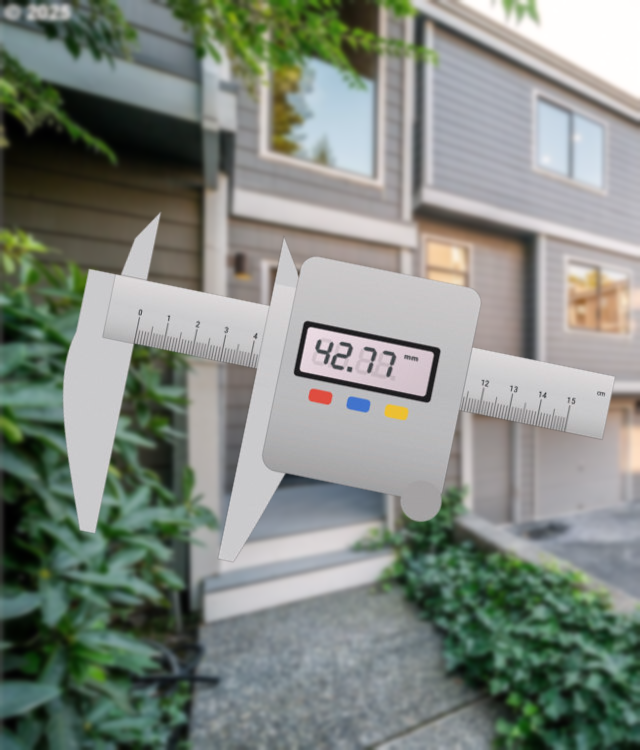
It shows value=42.77 unit=mm
